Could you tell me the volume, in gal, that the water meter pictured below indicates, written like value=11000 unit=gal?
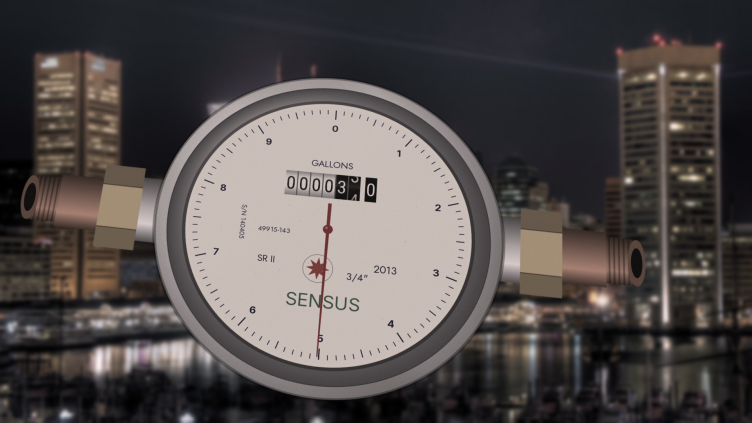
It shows value=335.0 unit=gal
